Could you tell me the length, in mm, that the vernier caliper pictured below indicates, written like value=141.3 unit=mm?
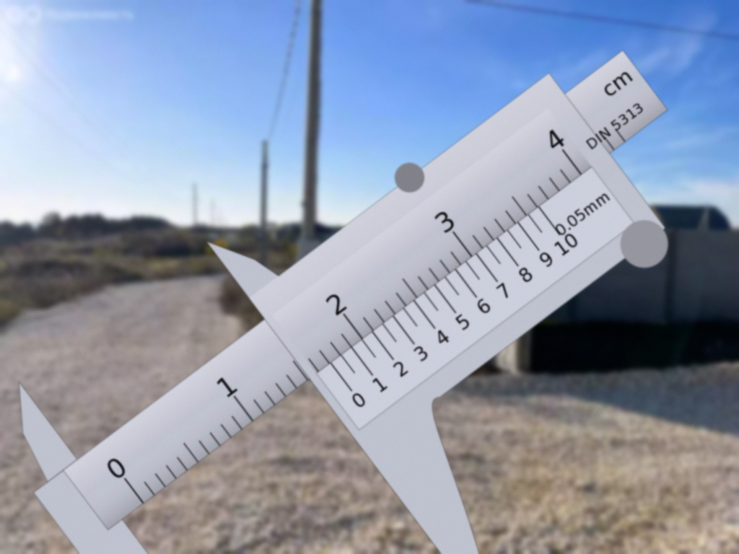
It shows value=17.1 unit=mm
